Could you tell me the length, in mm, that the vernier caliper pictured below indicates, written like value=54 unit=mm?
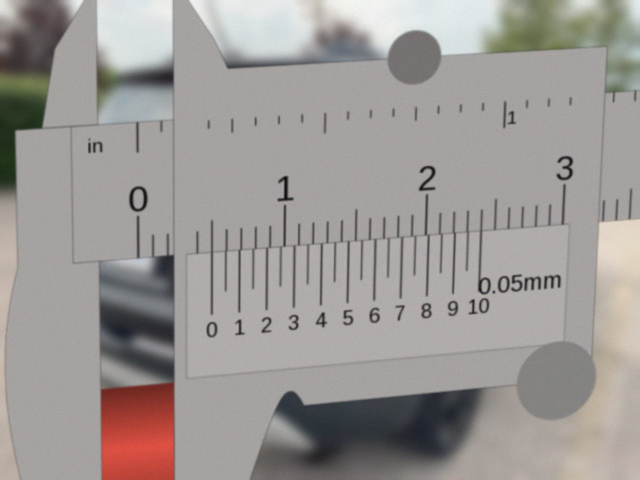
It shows value=5.0 unit=mm
